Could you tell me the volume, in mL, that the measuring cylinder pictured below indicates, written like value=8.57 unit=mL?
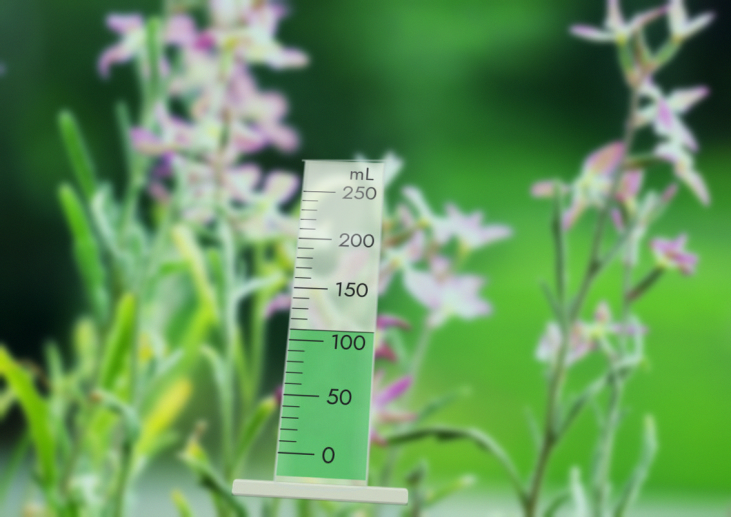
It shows value=110 unit=mL
